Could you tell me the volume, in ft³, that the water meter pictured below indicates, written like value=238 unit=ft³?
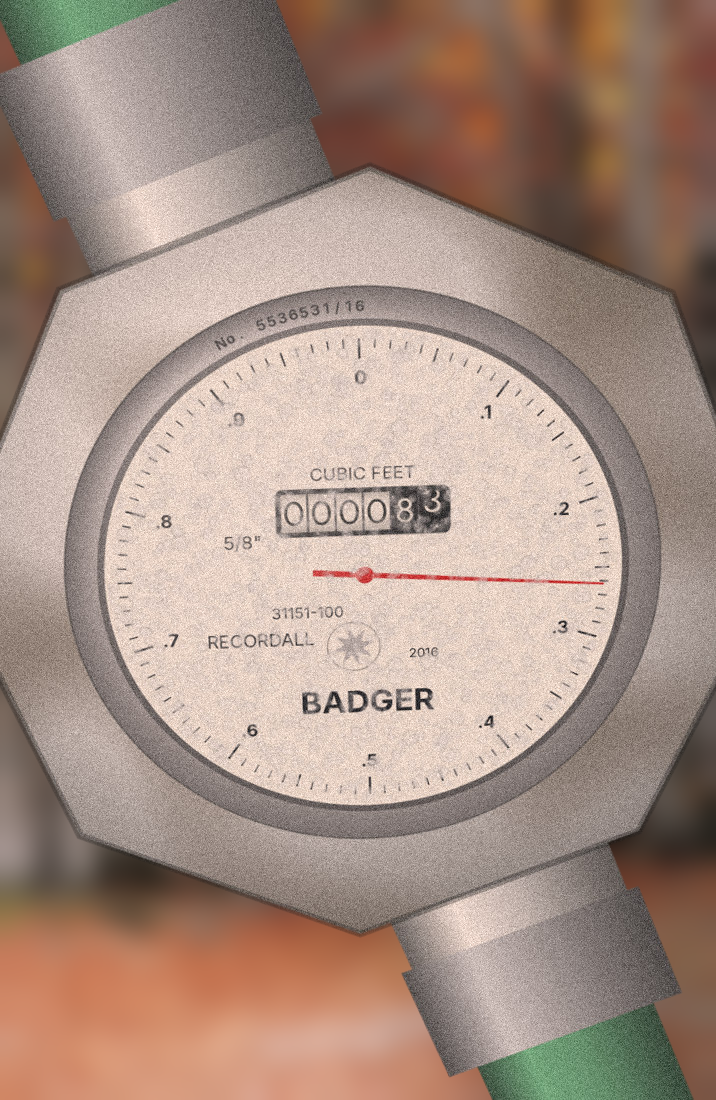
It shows value=83.26 unit=ft³
